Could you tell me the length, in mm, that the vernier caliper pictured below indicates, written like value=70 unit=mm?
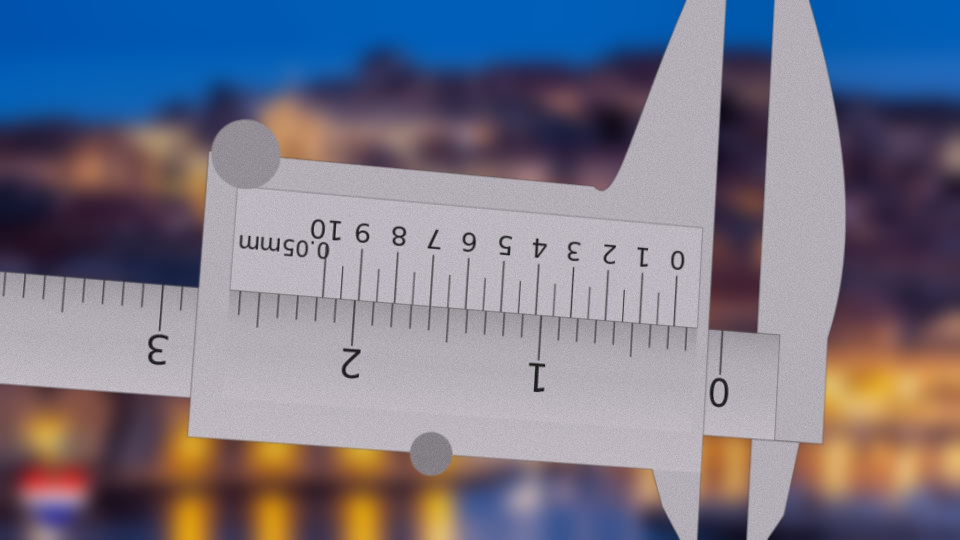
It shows value=2.7 unit=mm
